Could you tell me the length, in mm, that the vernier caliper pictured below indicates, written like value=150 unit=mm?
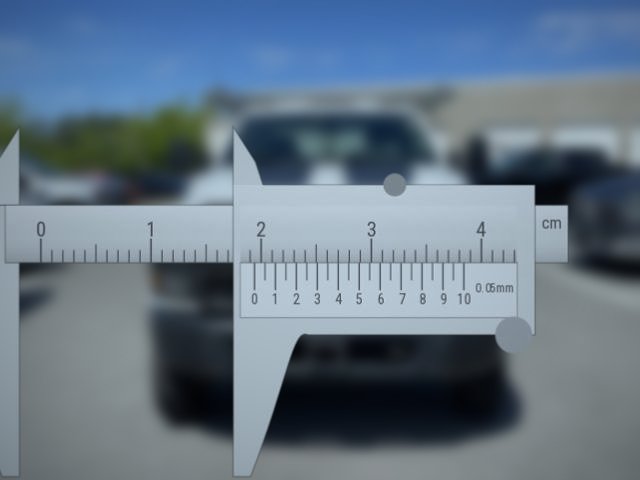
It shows value=19.4 unit=mm
